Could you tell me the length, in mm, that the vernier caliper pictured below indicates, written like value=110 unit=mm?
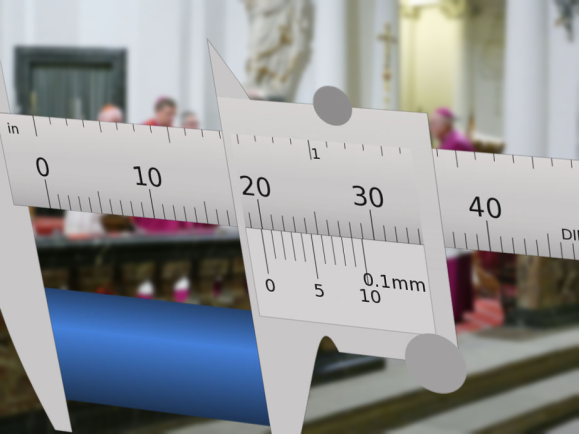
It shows value=19.9 unit=mm
